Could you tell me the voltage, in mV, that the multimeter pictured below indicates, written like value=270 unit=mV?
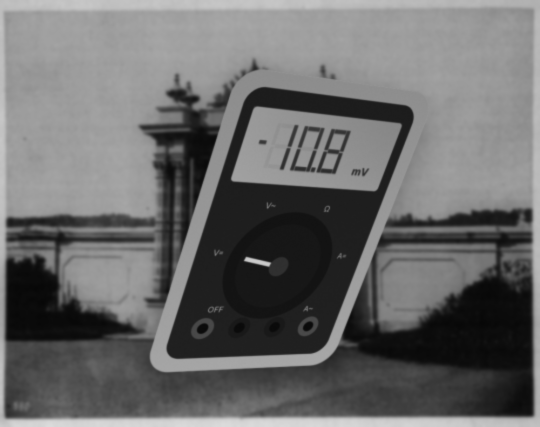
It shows value=-10.8 unit=mV
